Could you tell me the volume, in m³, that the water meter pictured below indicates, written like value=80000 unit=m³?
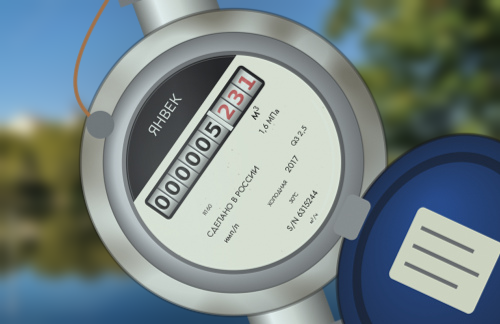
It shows value=5.231 unit=m³
